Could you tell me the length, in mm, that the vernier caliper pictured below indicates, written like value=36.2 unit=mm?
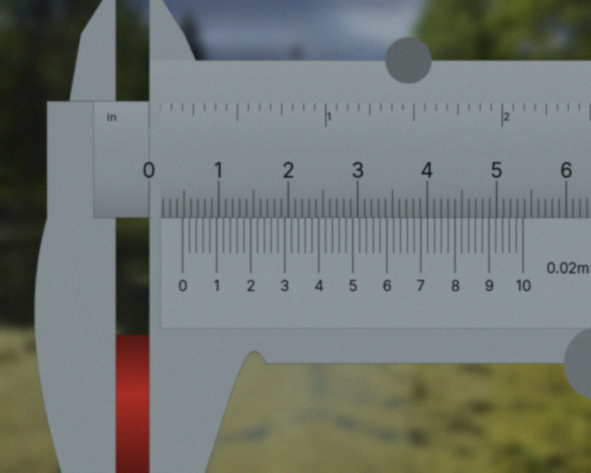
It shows value=4.8 unit=mm
